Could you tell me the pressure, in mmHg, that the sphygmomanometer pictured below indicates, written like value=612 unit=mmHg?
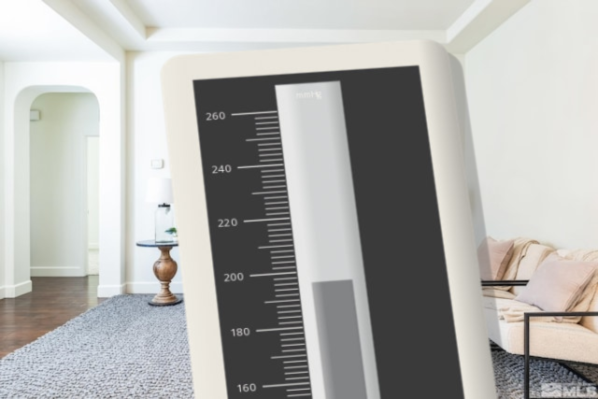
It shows value=196 unit=mmHg
